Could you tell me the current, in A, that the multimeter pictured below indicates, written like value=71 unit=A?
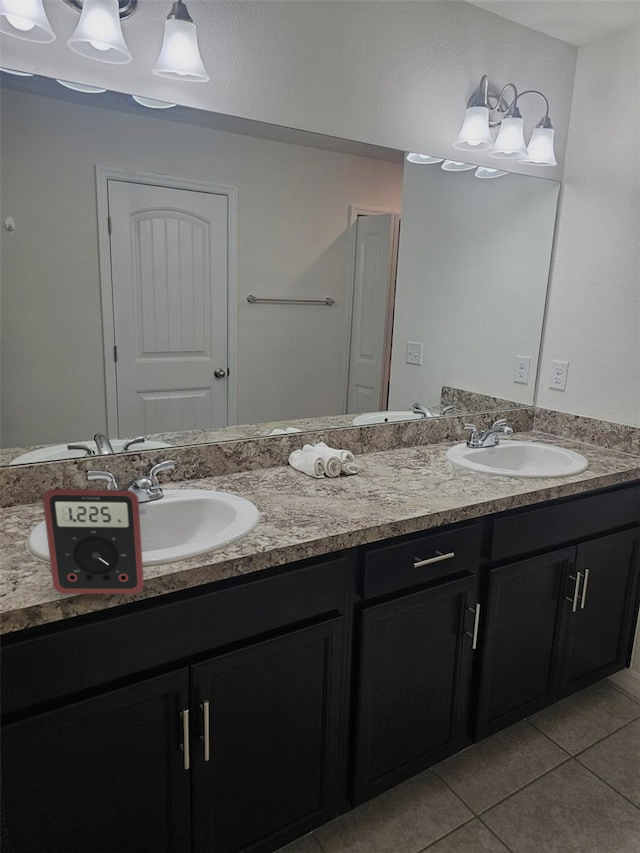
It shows value=1.225 unit=A
